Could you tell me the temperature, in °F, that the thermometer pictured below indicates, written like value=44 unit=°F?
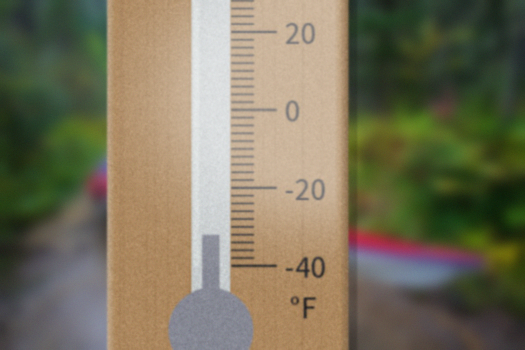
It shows value=-32 unit=°F
